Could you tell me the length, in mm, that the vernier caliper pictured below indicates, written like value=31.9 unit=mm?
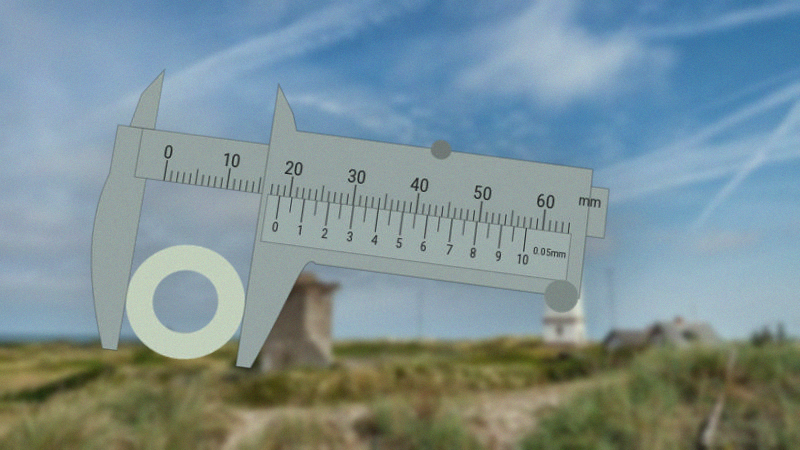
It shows value=18.4 unit=mm
